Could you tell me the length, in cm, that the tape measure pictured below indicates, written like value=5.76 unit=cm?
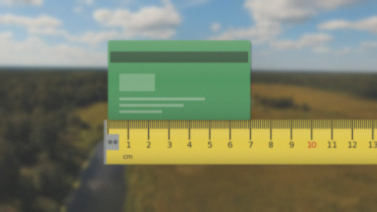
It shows value=7 unit=cm
